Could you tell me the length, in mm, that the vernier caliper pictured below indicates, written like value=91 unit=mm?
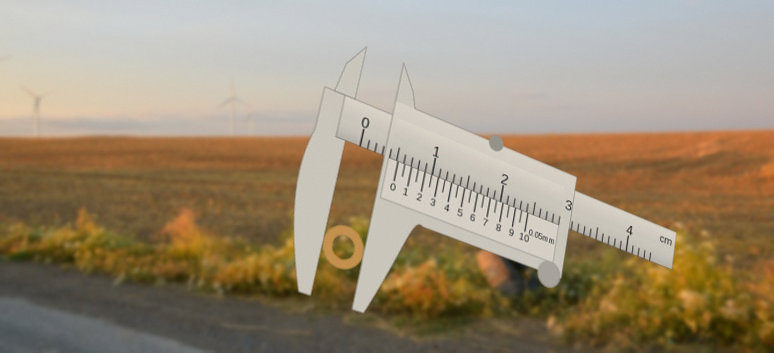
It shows value=5.2 unit=mm
